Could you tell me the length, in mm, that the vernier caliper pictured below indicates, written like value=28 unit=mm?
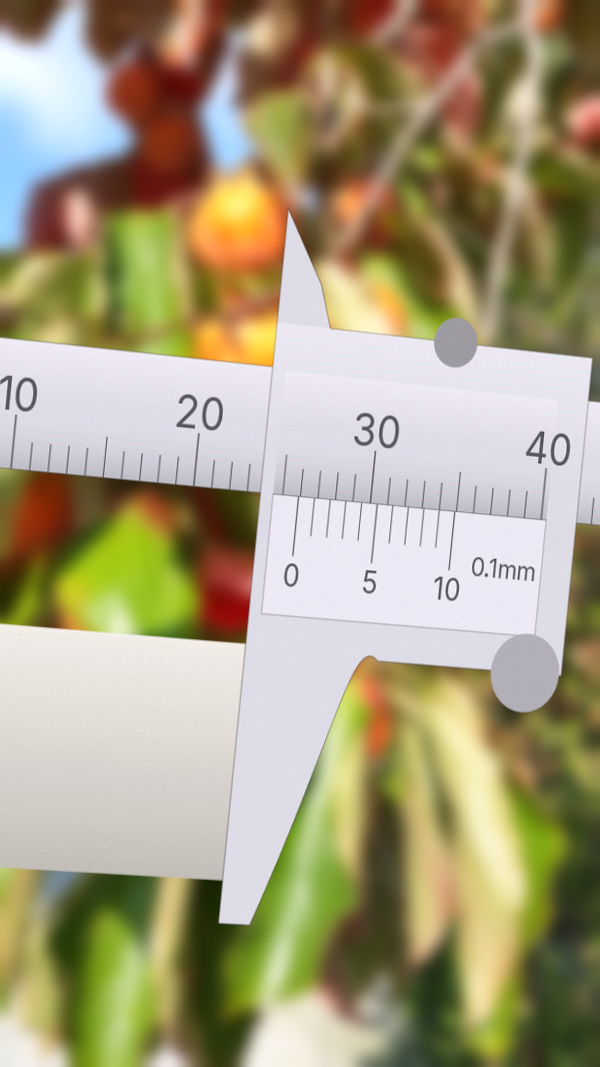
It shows value=25.9 unit=mm
